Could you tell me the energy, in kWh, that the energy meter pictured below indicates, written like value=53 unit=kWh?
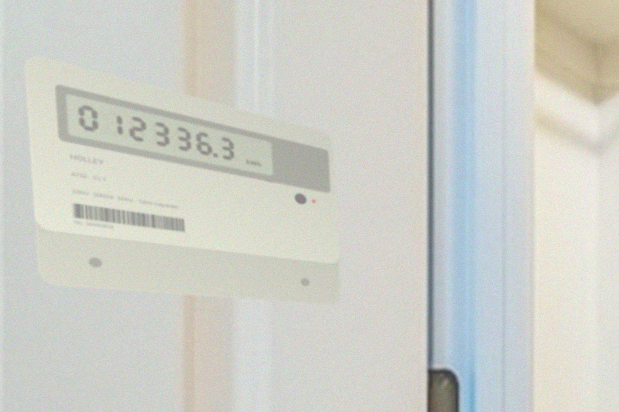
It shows value=12336.3 unit=kWh
